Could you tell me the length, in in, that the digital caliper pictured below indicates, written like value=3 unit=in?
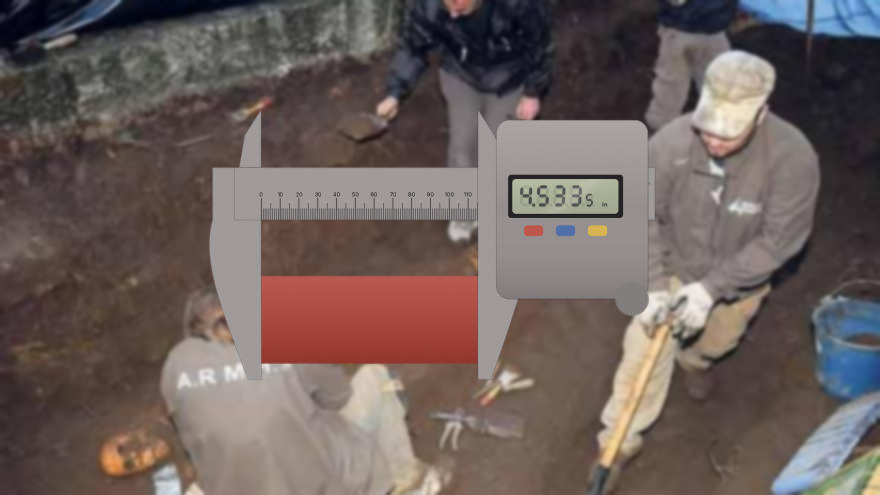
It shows value=4.5335 unit=in
